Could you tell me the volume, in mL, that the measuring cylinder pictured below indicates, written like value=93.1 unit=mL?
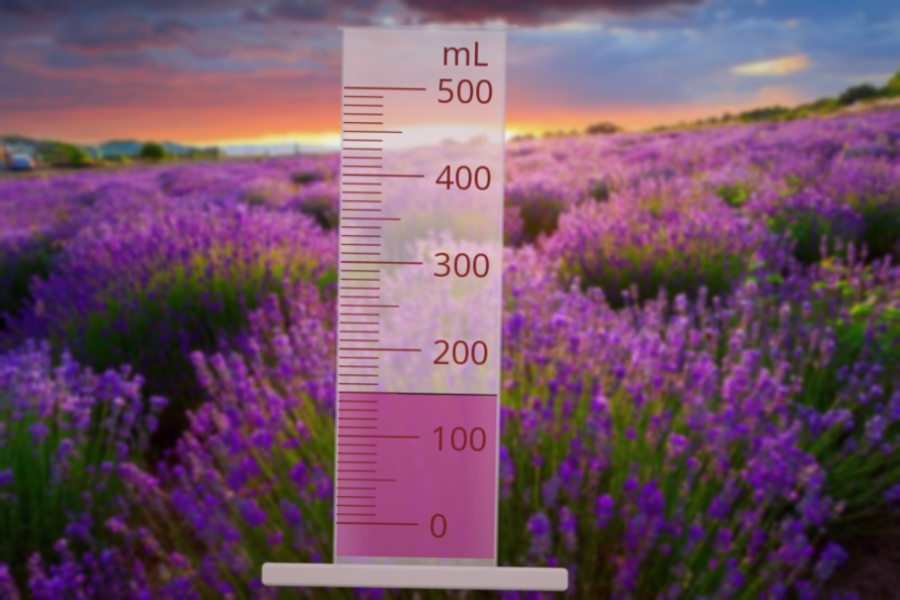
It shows value=150 unit=mL
